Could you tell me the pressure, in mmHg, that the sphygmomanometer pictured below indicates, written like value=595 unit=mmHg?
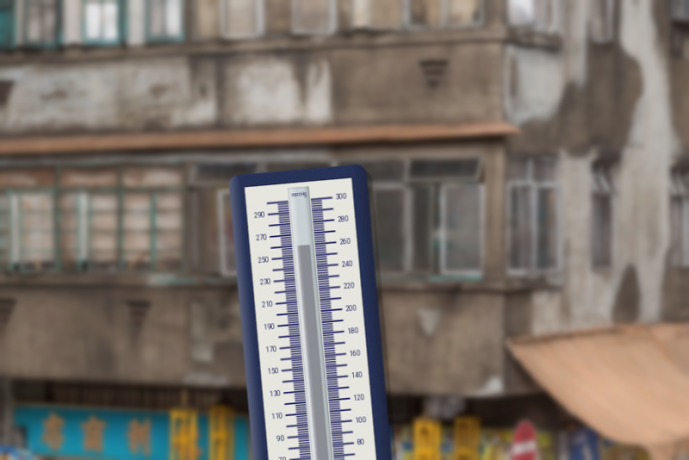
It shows value=260 unit=mmHg
